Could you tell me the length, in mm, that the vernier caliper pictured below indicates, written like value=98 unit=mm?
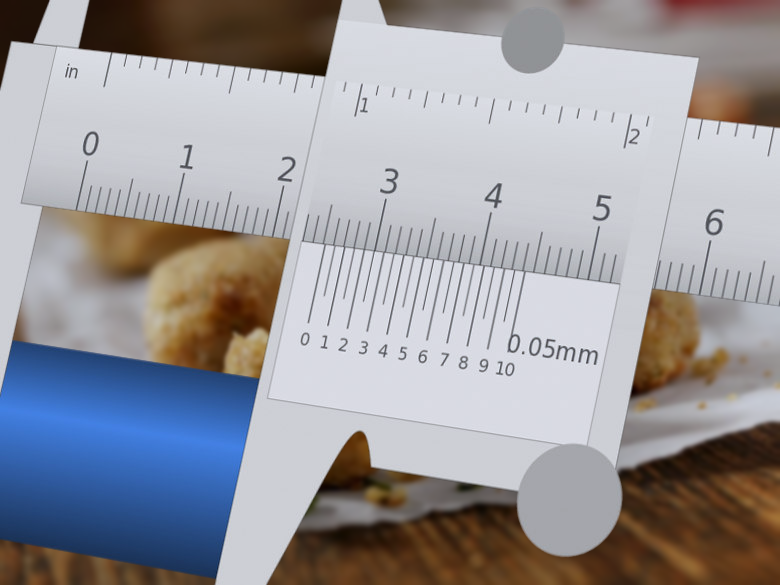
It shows value=25.2 unit=mm
